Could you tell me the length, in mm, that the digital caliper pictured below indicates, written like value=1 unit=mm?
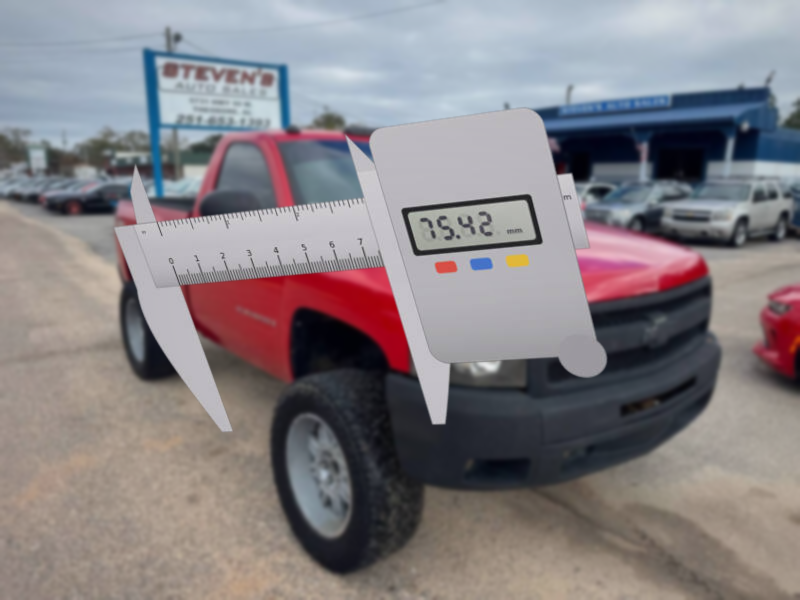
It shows value=75.42 unit=mm
